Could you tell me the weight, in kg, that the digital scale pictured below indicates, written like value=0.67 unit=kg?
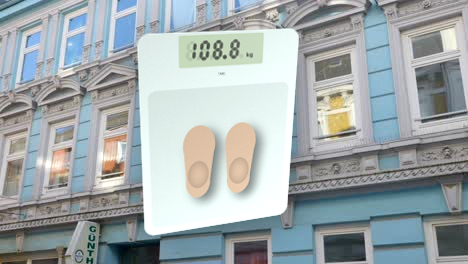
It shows value=108.8 unit=kg
